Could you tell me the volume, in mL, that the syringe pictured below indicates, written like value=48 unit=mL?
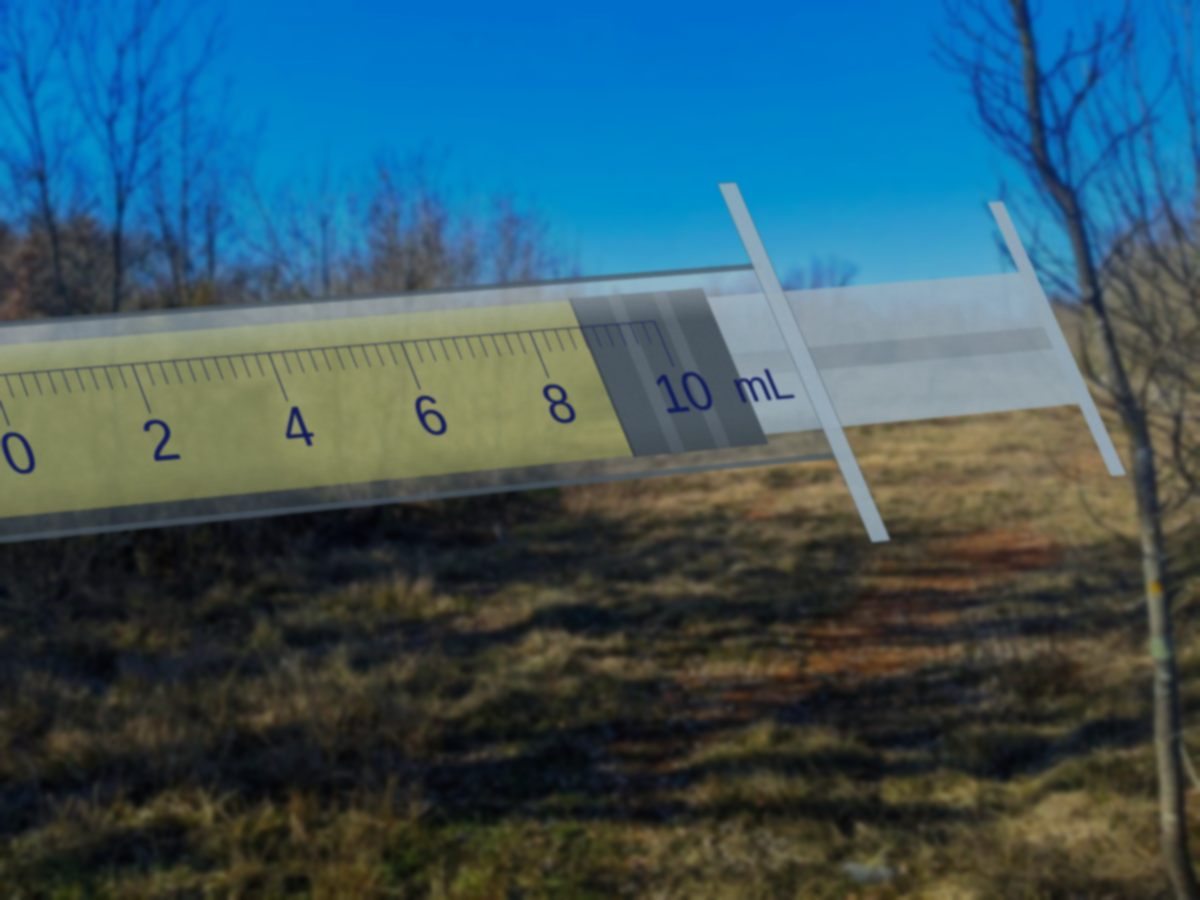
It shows value=8.8 unit=mL
